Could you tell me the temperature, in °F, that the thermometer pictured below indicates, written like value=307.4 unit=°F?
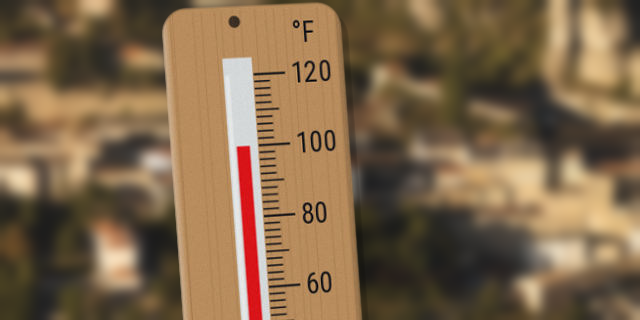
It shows value=100 unit=°F
